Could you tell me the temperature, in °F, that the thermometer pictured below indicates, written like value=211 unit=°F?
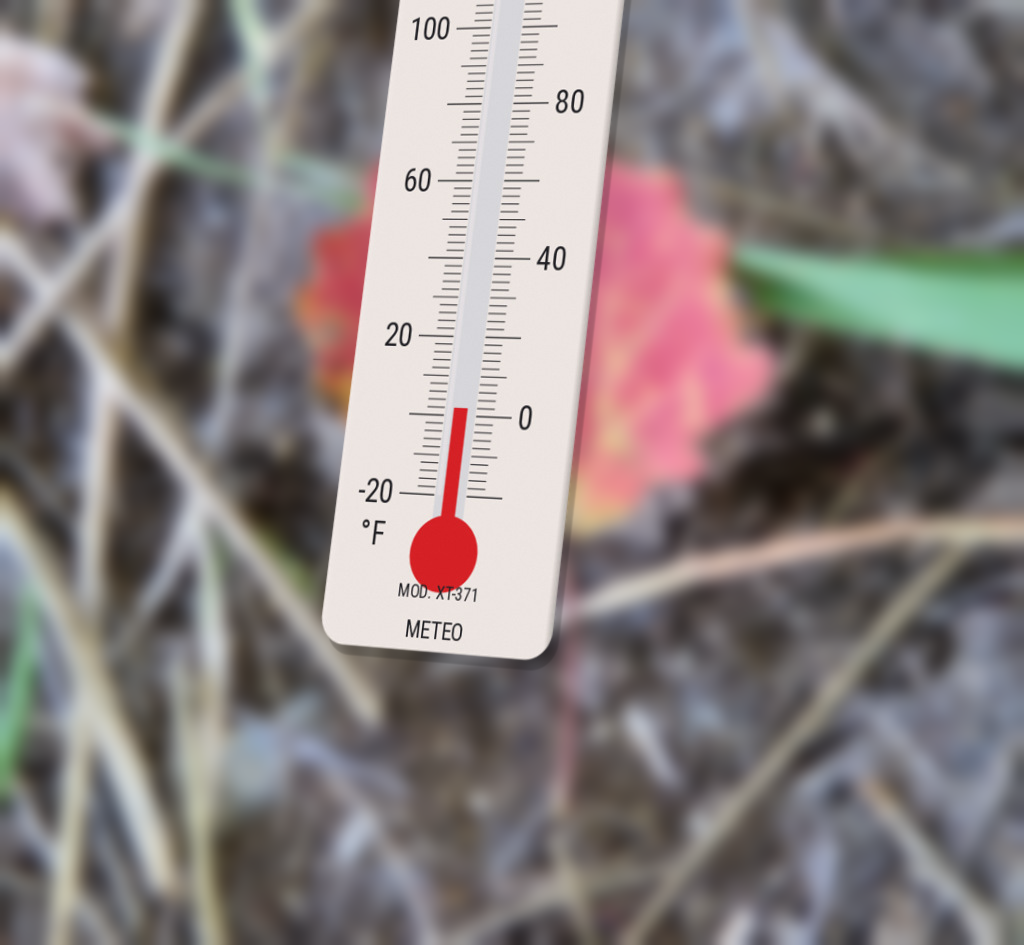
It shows value=2 unit=°F
